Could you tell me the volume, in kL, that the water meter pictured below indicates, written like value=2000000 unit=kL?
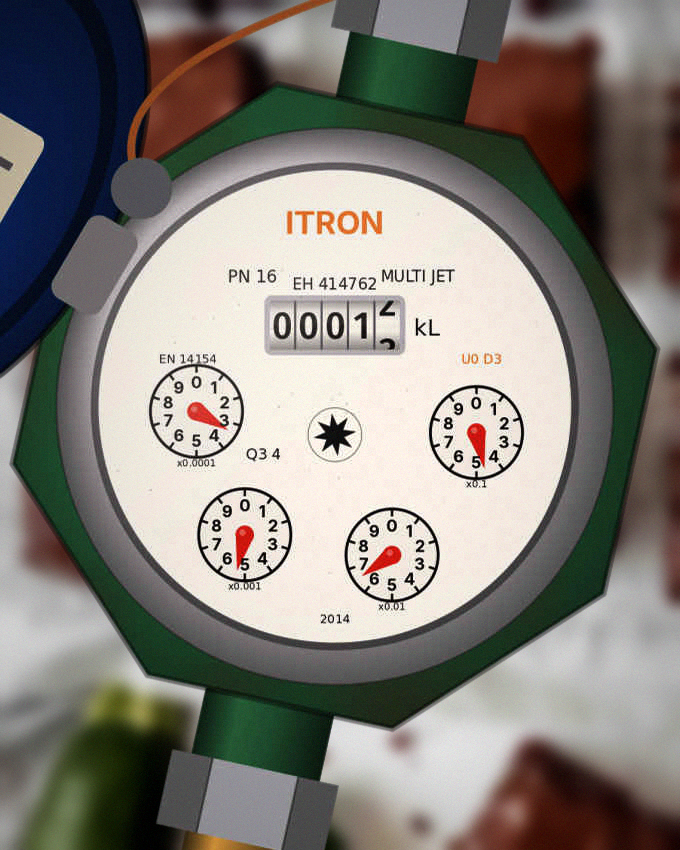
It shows value=12.4653 unit=kL
